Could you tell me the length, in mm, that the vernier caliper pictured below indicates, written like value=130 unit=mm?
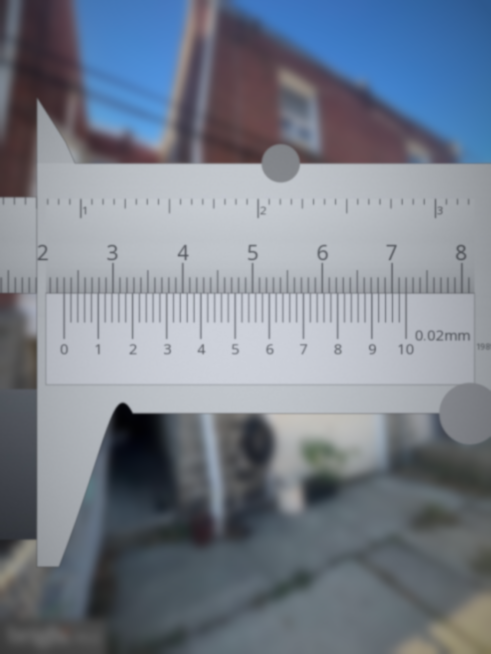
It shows value=23.0 unit=mm
